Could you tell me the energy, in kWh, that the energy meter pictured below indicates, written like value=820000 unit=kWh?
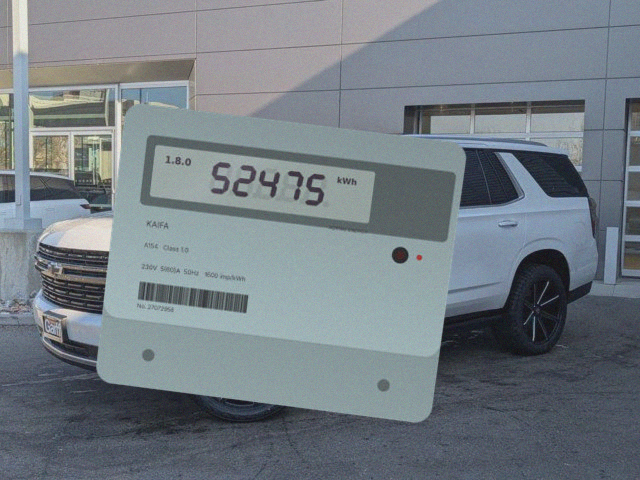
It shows value=52475 unit=kWh
